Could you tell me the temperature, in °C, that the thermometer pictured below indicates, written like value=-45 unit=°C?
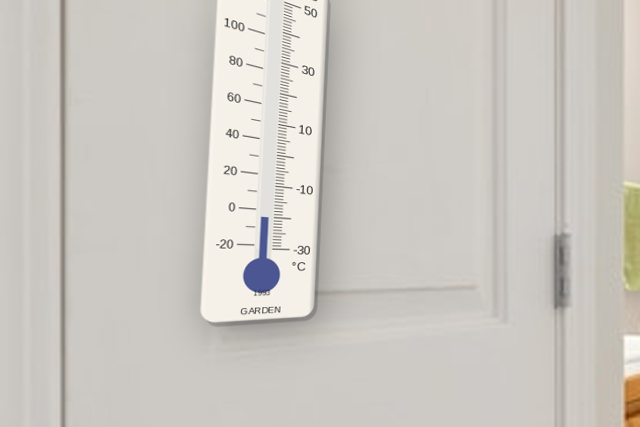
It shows value=-20 unit=°C
